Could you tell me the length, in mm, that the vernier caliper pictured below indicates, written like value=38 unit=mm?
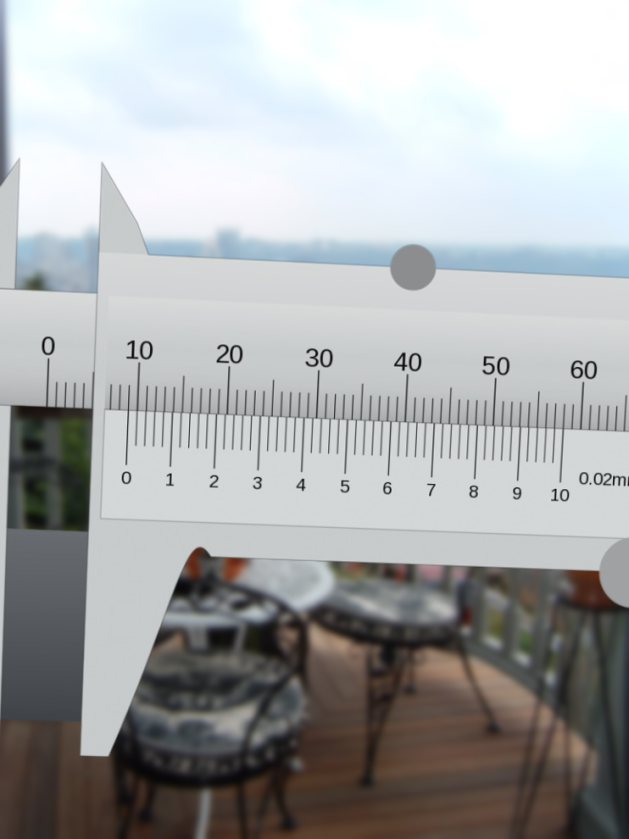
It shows value=9.0 unit=mm
